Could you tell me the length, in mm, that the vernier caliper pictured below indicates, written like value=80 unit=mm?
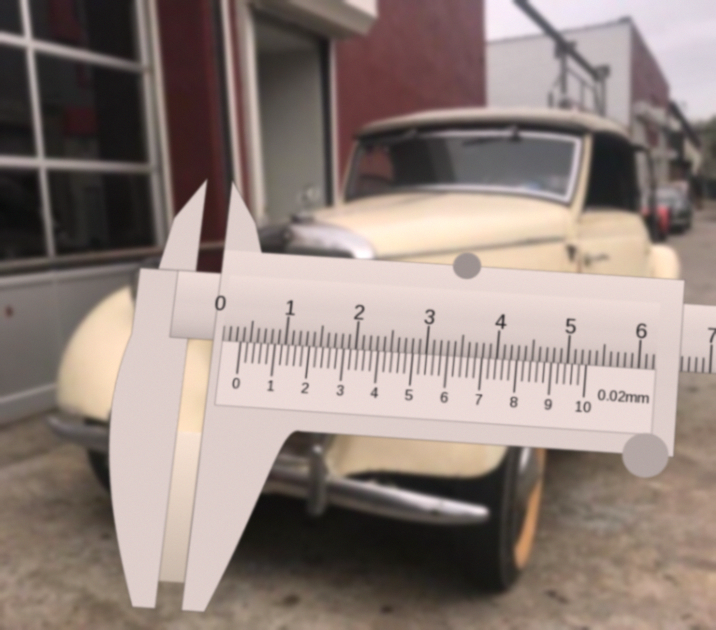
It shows value=3.6 unit=mm
